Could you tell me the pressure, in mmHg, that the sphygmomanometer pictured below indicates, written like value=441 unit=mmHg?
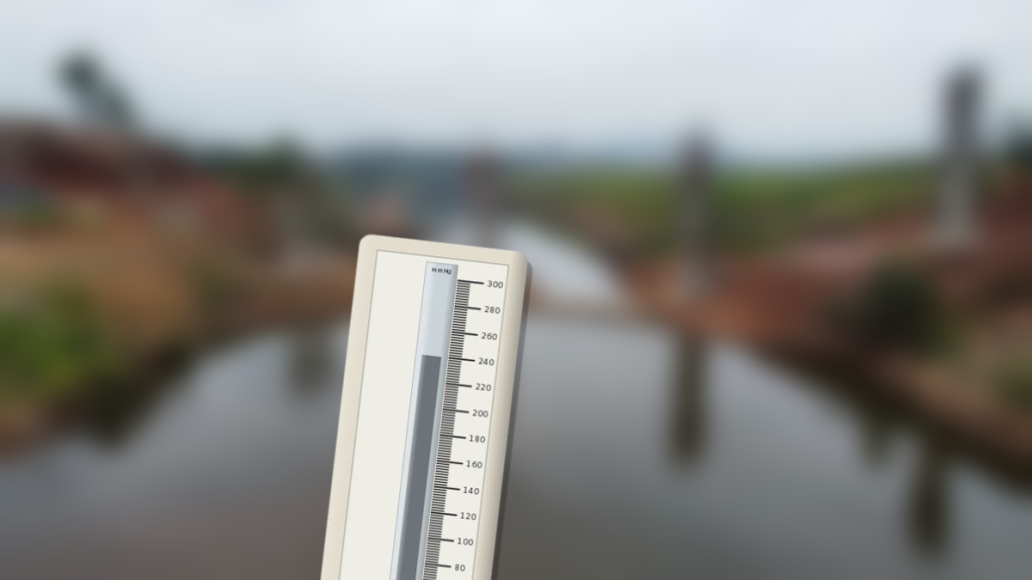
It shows value=240 unit=mmHg
